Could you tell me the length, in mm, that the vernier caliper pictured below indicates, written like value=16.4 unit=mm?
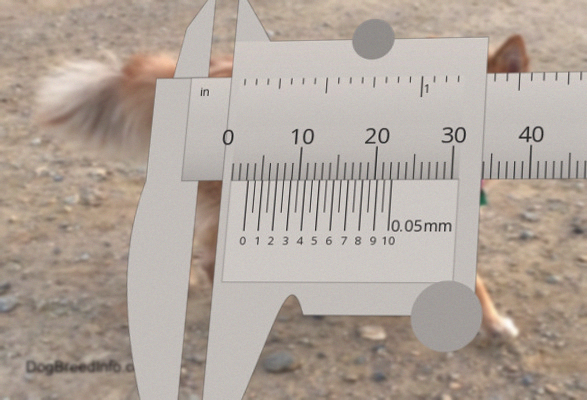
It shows value=3.2 unit=mm
